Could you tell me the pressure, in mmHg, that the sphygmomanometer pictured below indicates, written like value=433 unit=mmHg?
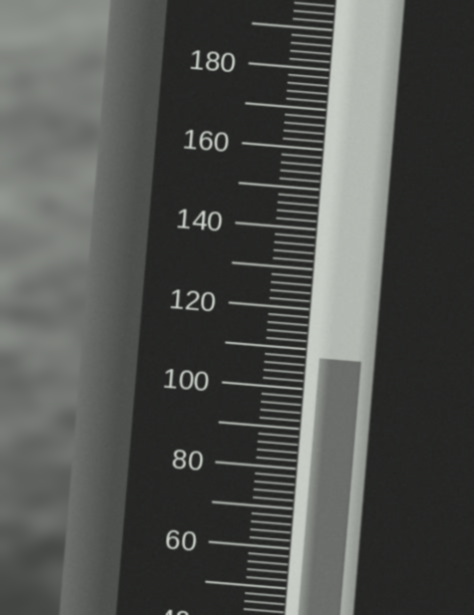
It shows value=108 unit=mmHg
